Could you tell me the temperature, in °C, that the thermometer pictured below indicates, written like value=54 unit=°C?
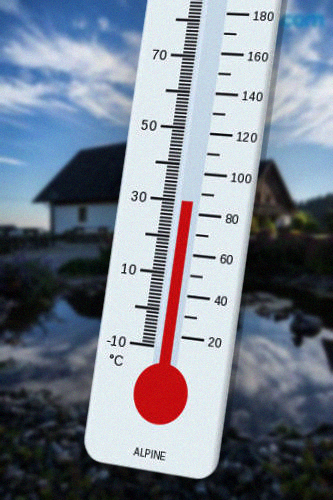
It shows value=30 unit=°C
